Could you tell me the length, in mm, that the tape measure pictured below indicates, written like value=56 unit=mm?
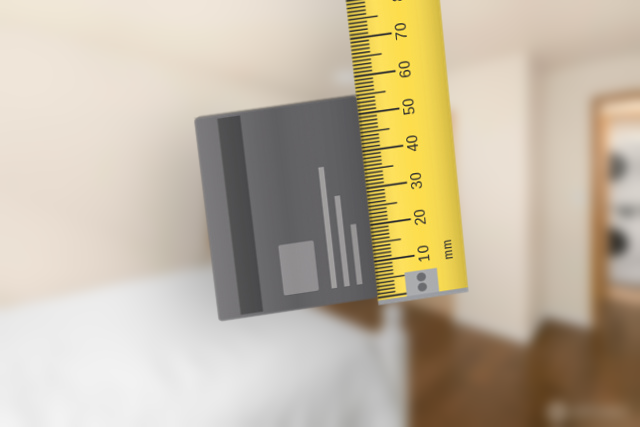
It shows value=55 unit=mm
